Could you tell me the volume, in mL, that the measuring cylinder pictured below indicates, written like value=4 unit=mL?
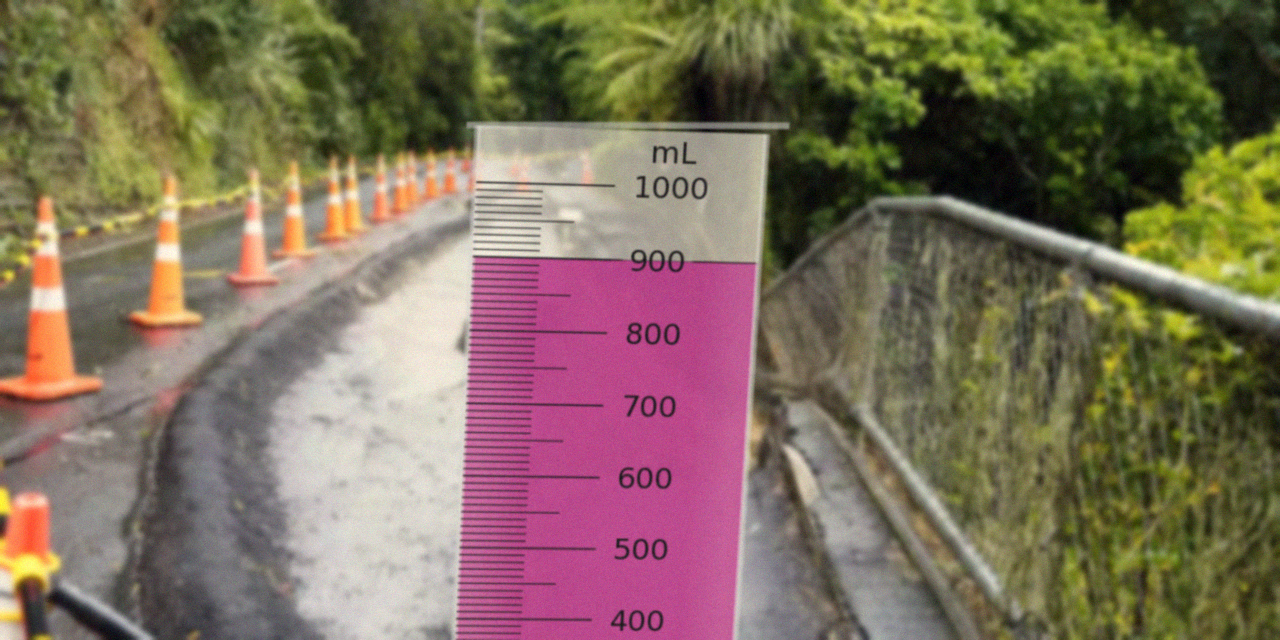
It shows value=900 unit=mL
